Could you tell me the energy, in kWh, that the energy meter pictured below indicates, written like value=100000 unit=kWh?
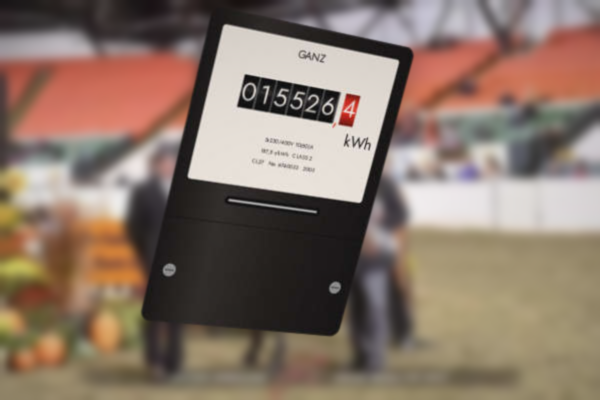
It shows value=15526.4 unit=kWh
